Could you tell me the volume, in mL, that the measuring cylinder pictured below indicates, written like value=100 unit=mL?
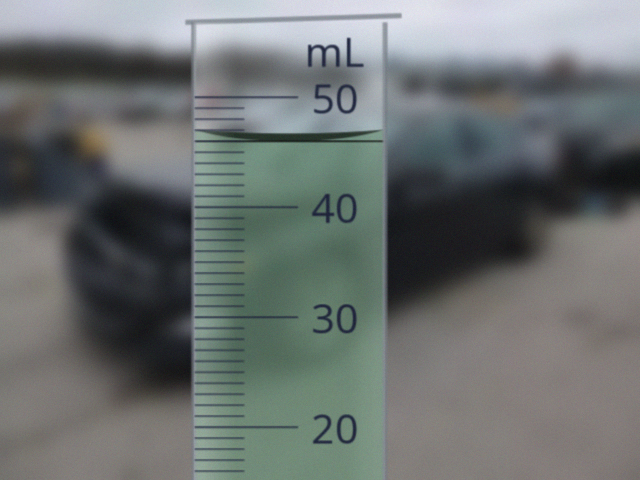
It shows value=46 unit=mL
